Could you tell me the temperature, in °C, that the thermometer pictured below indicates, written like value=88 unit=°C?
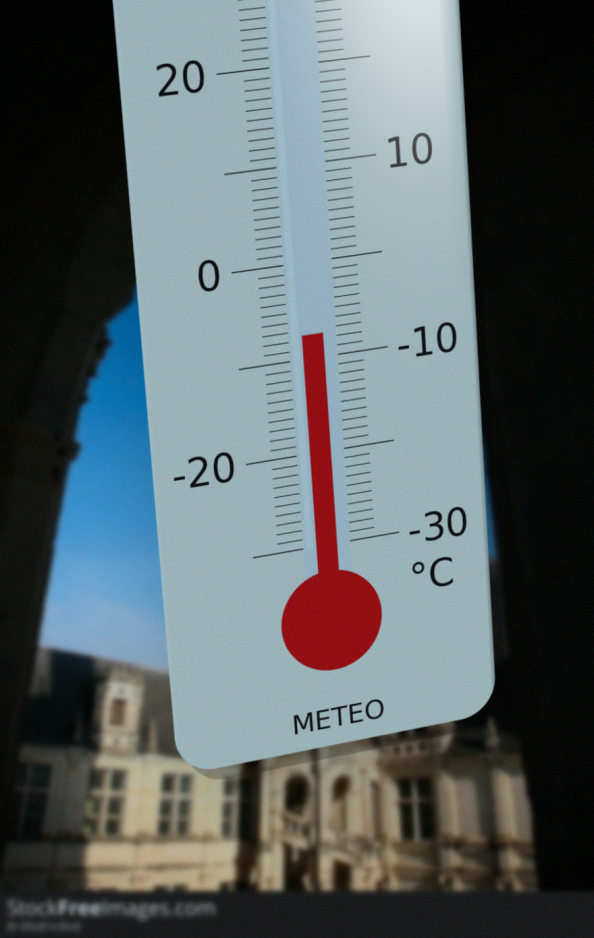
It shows value=-7.5 unit=°C
